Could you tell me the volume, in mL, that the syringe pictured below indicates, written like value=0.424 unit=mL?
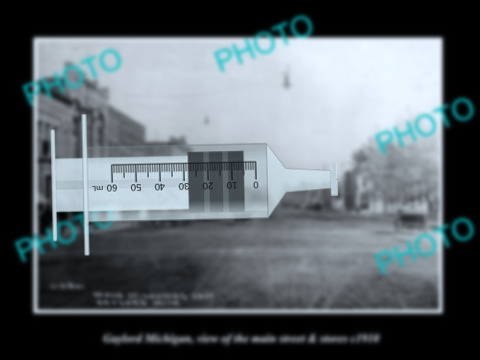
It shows value=5 unit=mL
